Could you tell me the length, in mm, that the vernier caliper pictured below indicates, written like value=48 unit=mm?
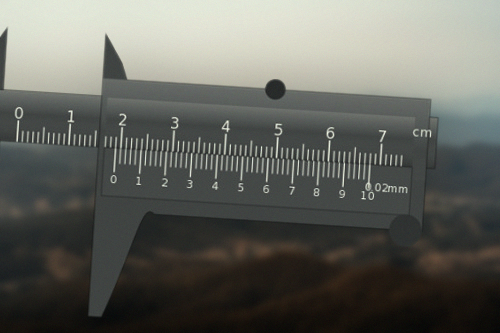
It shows value=19.0 unit=mm
